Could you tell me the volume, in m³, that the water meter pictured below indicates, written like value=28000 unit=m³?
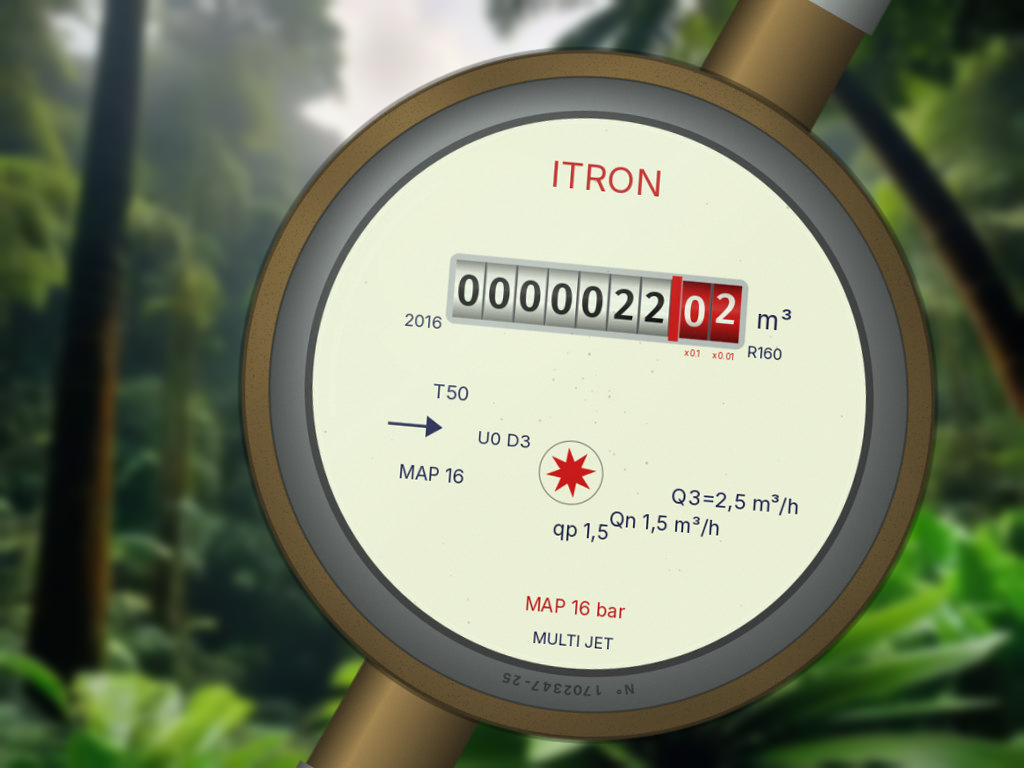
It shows value=22.02 unit=m³
